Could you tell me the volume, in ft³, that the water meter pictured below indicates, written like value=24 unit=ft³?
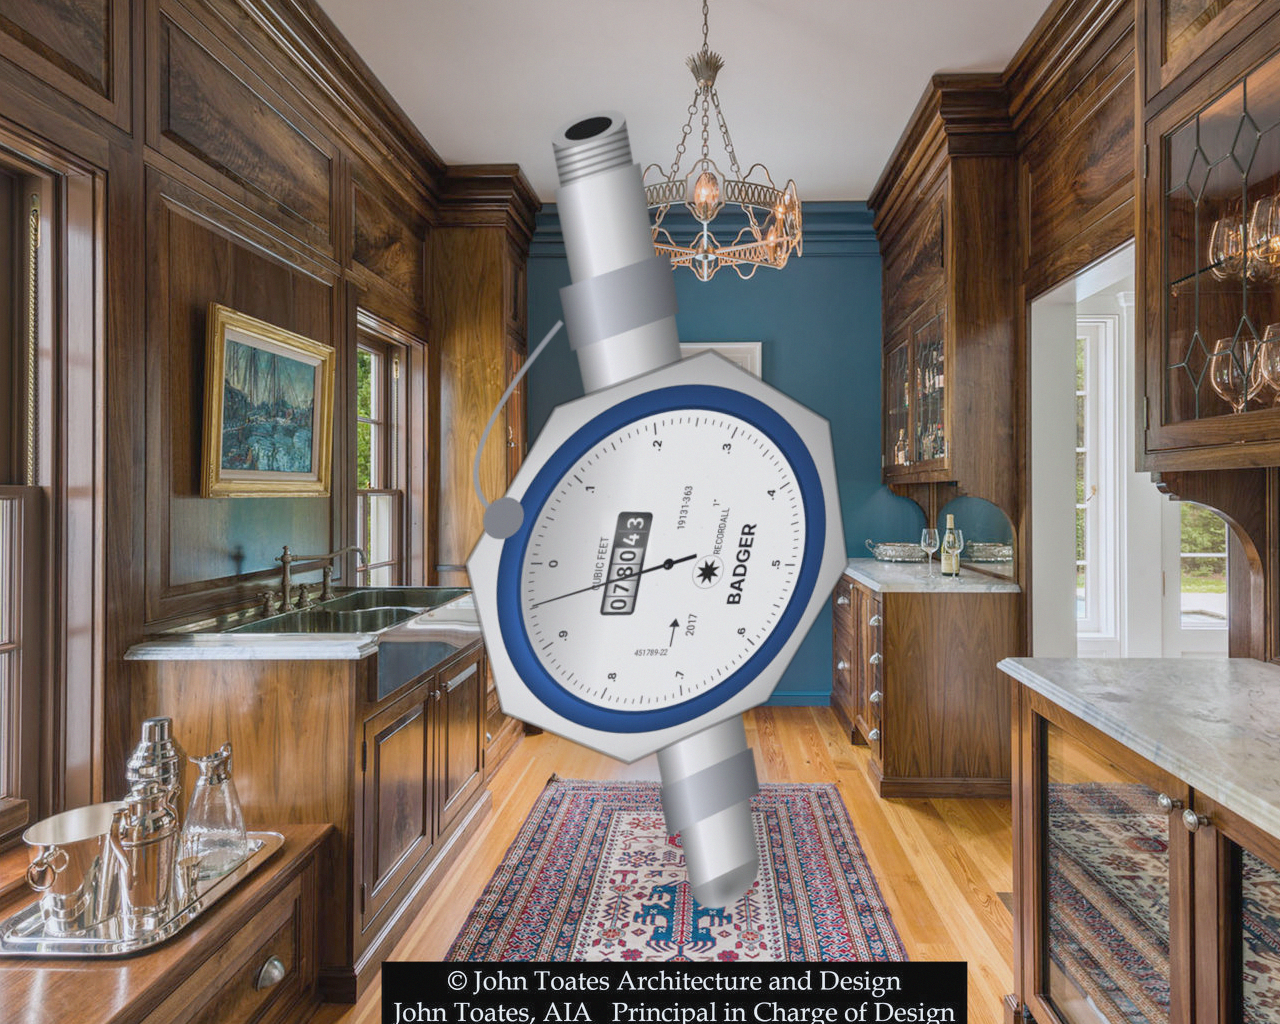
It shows value=78042.95 unit=ft³
